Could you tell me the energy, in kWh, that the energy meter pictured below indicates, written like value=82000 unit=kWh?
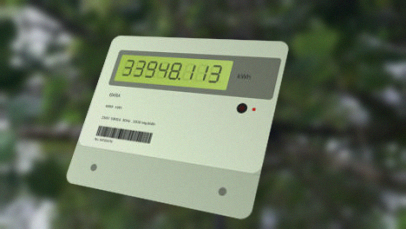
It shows value=33948.113 unit=kWh
